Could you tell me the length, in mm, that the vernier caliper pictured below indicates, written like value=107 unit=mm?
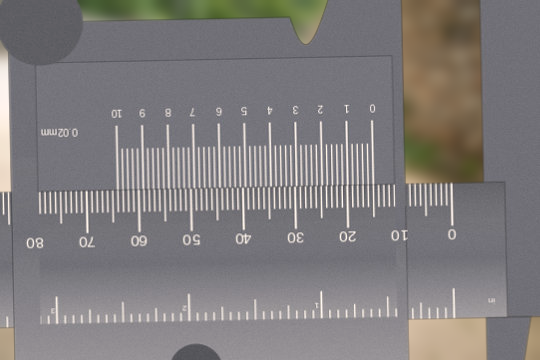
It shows value=15.0 unit=mm
